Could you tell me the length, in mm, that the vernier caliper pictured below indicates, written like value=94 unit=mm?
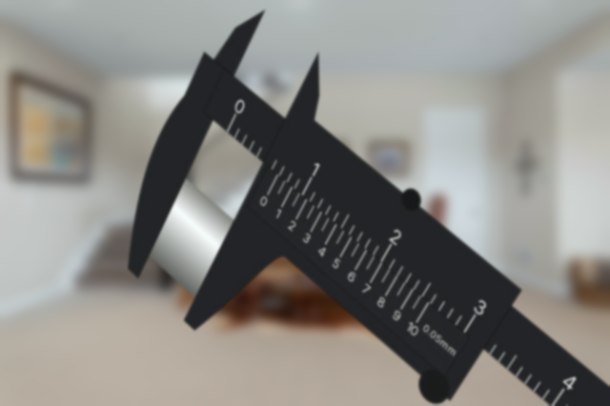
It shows value=6.8 unit=mm
